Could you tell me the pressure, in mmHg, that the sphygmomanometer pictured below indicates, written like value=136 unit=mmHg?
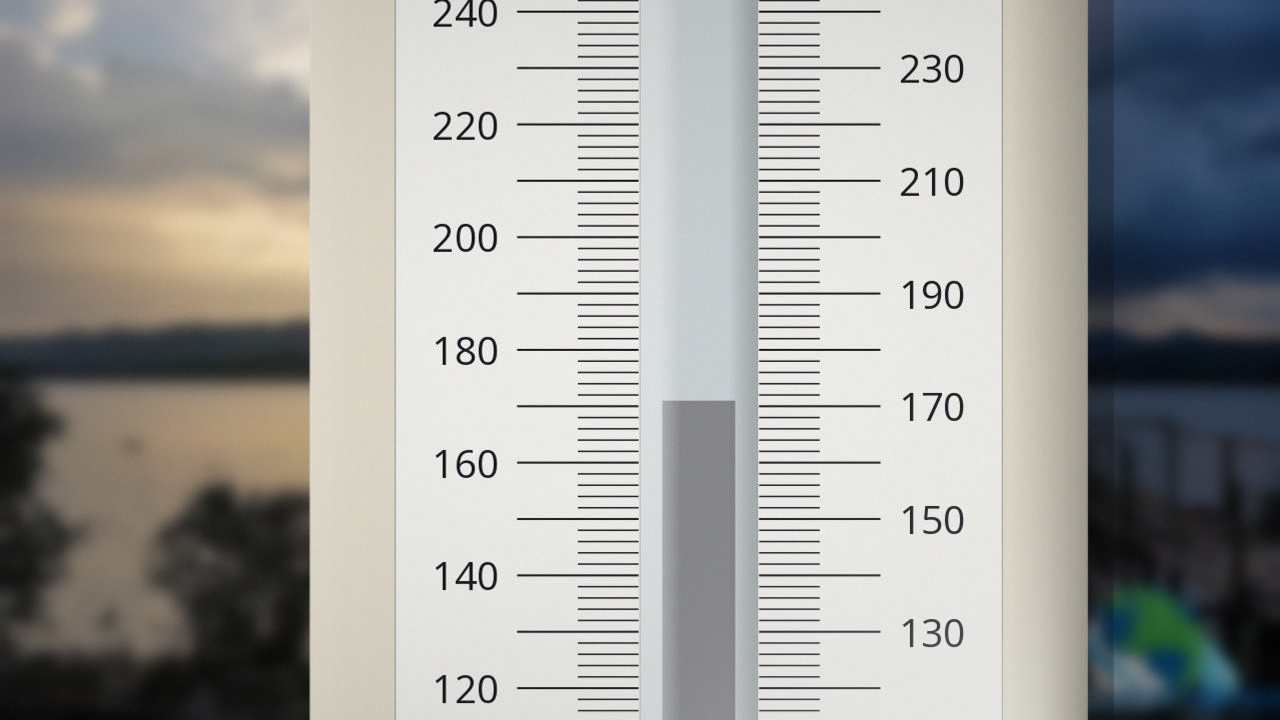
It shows value=171 unit=mmHg
